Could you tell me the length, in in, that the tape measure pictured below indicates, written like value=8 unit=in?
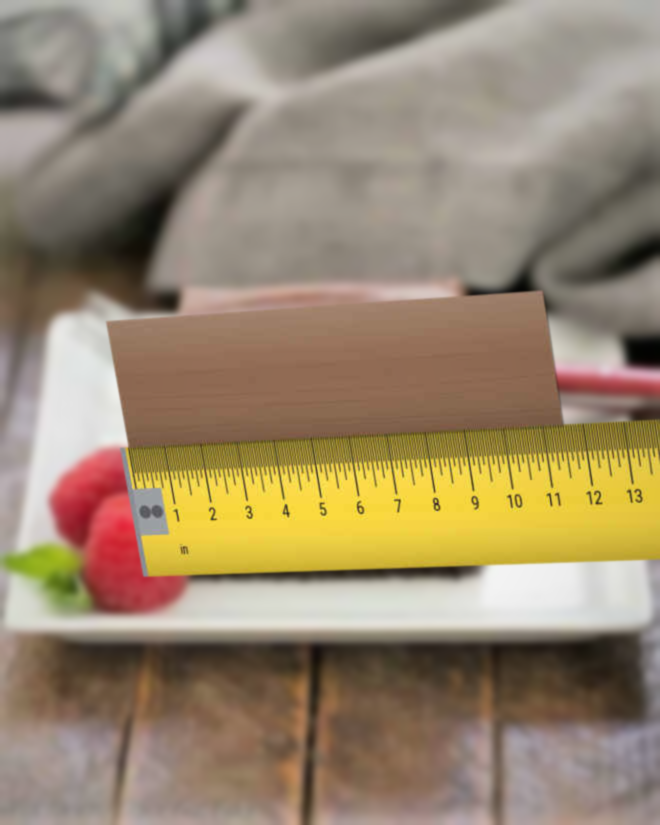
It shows value=11.5 unit=in
